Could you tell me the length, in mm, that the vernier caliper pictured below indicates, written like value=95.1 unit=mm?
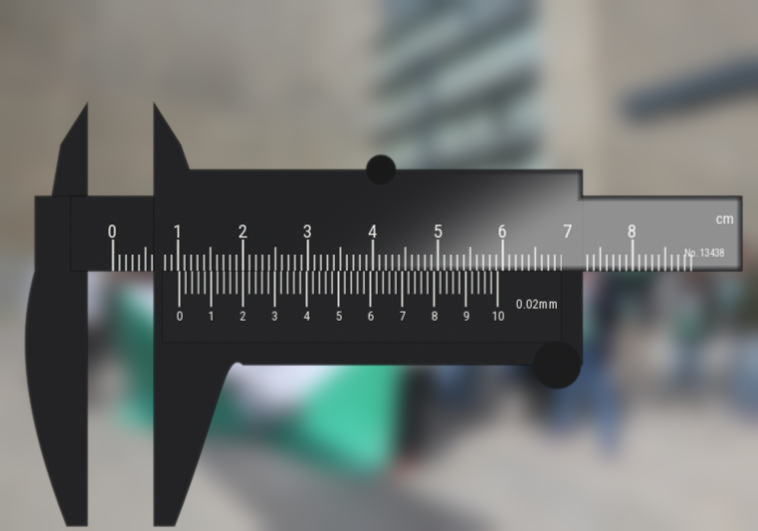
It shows value=10.2 unit=mm
